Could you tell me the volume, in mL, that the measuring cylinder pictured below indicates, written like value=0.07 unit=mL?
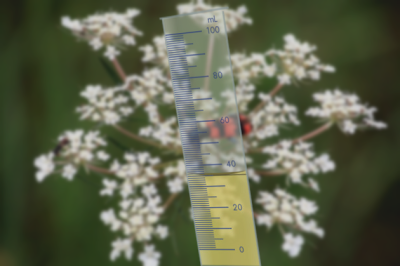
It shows value=35 unit=mL
